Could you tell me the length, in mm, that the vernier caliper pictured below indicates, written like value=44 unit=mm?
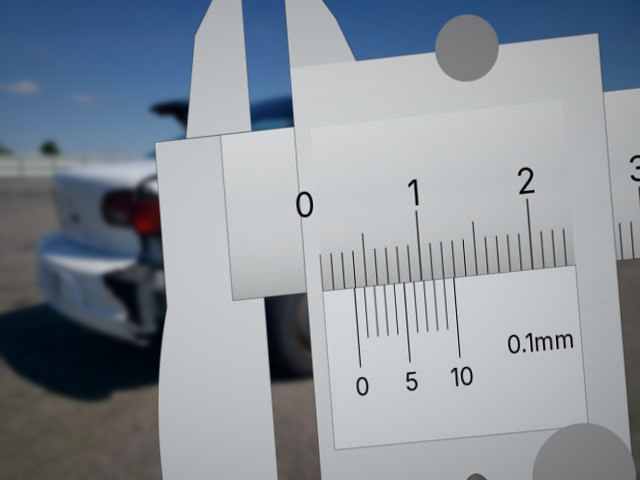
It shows value=3.9 unit=mm
